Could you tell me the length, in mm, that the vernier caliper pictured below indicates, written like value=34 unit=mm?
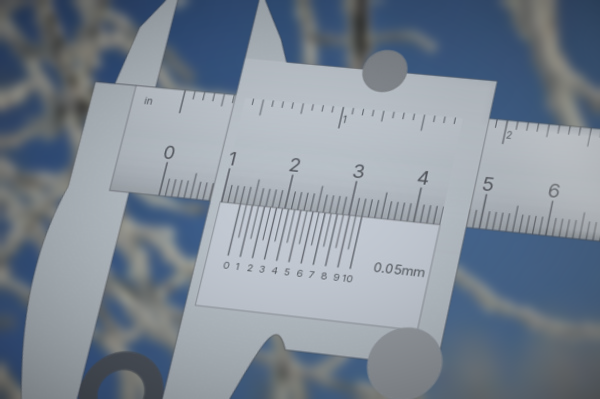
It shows value=13.0 unit=mm
